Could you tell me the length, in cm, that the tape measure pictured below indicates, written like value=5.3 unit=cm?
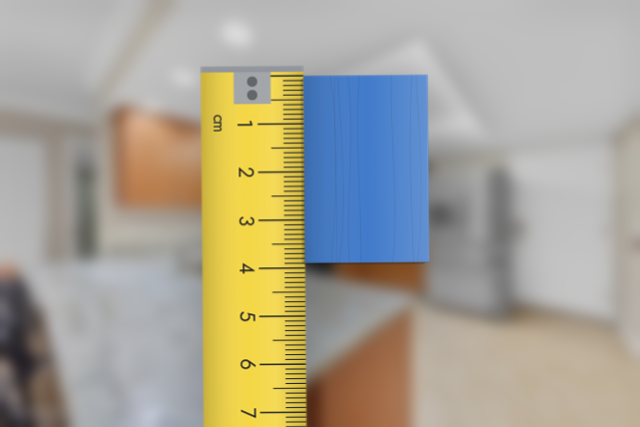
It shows value=3.9 unit=cm
